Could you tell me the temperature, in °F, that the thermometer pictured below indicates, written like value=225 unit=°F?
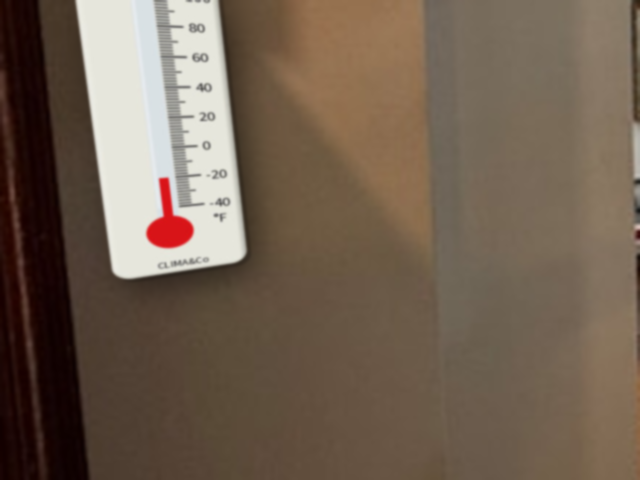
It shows value=-20 unit=°F
